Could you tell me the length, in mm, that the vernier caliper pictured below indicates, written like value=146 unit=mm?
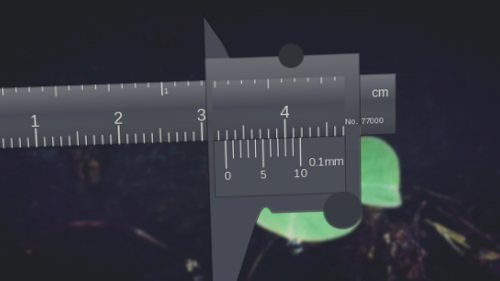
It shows value=32.8 unit=mm
